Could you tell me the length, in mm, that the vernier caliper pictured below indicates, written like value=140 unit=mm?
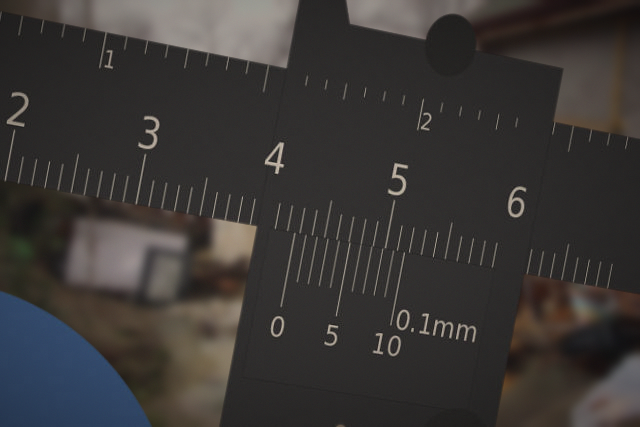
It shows value=42.6 unit=mm
